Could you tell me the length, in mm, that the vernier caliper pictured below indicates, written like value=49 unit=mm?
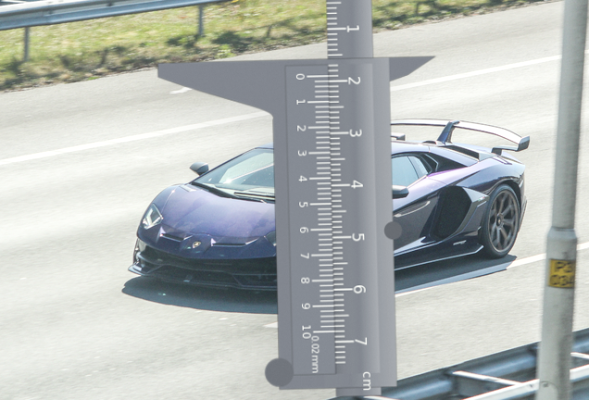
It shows value=19.0 unit=mm
